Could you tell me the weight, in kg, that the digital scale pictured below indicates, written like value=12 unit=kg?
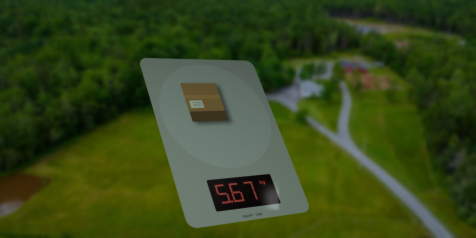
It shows value=5.67 unit=kg
